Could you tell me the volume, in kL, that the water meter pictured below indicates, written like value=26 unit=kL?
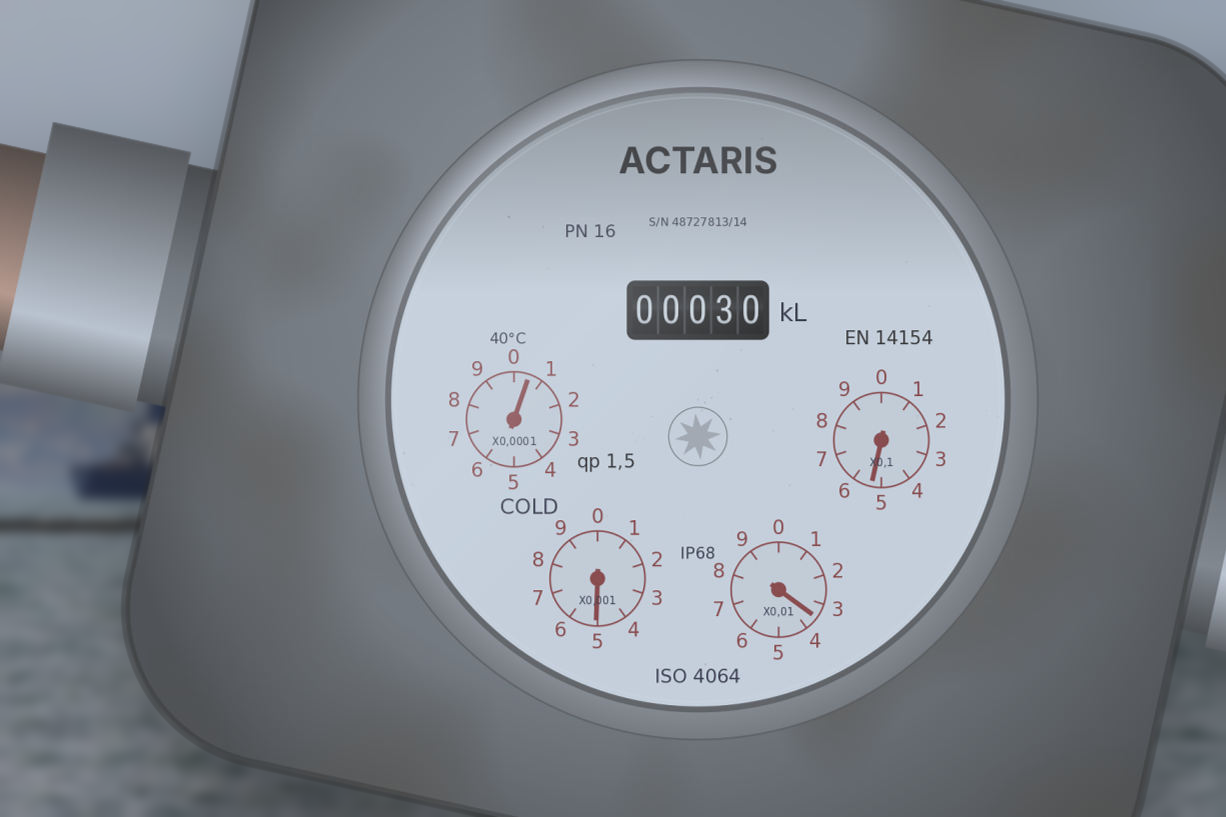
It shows value=30.5350 unit=kL
